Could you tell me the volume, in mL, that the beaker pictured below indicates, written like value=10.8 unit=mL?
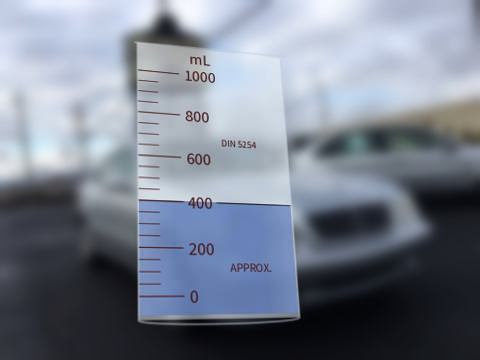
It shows value=400 unit=mL
